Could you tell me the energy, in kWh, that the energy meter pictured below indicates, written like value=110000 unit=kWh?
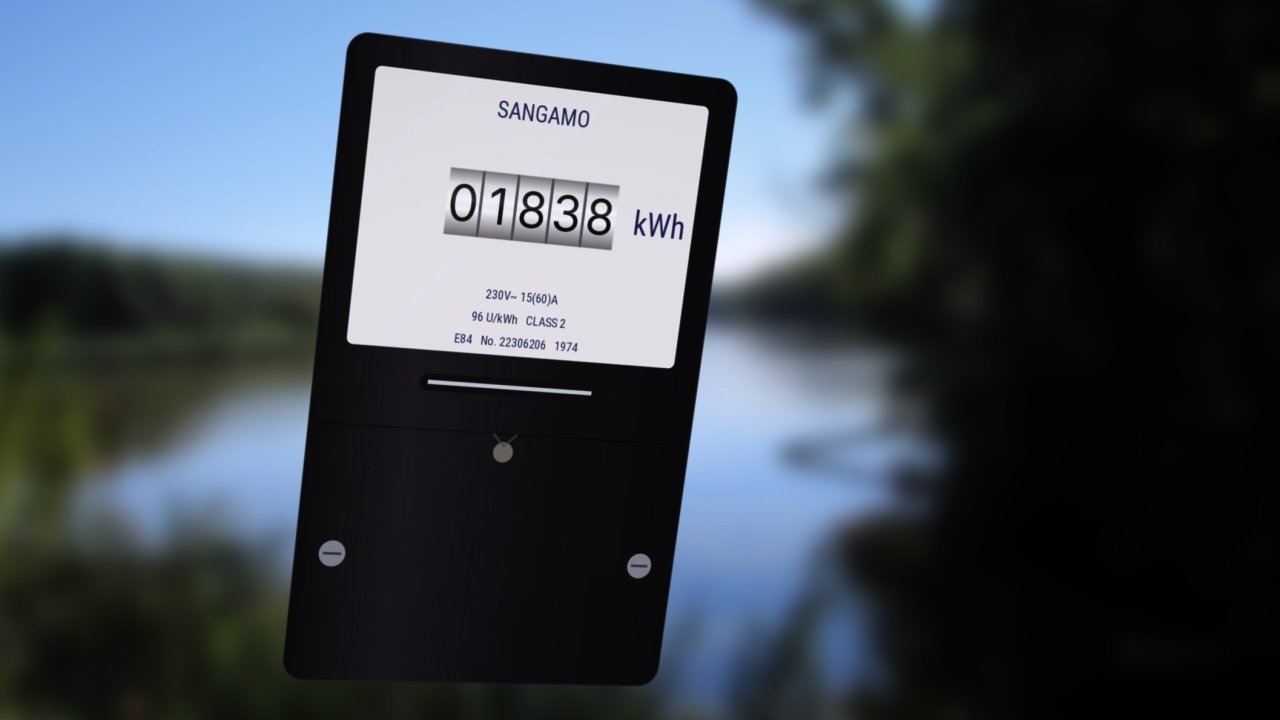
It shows value=1838 unit=kWh
